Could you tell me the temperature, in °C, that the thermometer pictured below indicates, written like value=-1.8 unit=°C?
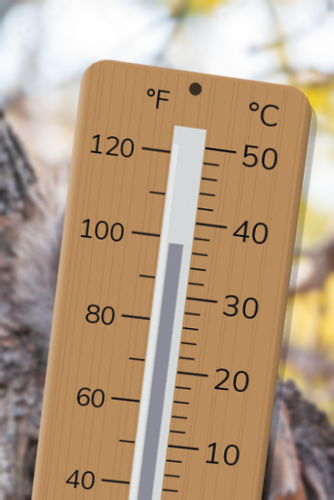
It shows value=37 unit=°C
